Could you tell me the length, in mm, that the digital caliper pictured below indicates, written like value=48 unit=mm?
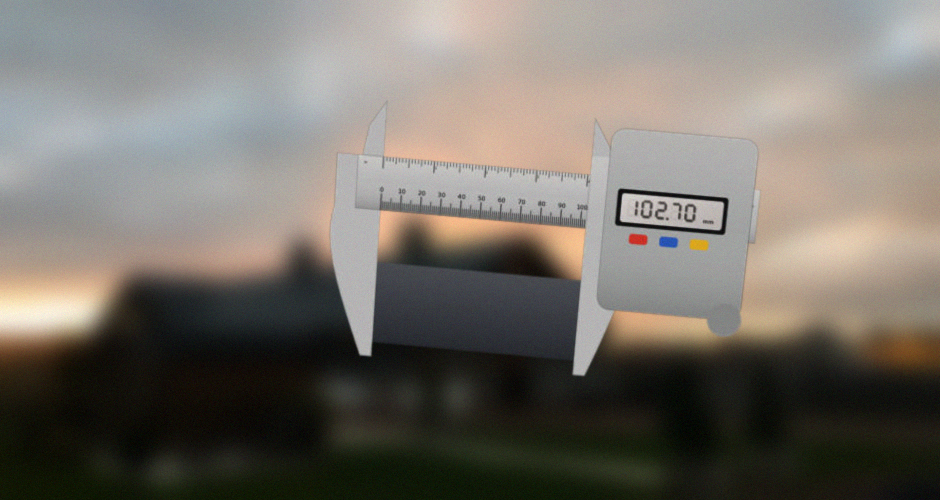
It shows value=102.70 unit=mm
